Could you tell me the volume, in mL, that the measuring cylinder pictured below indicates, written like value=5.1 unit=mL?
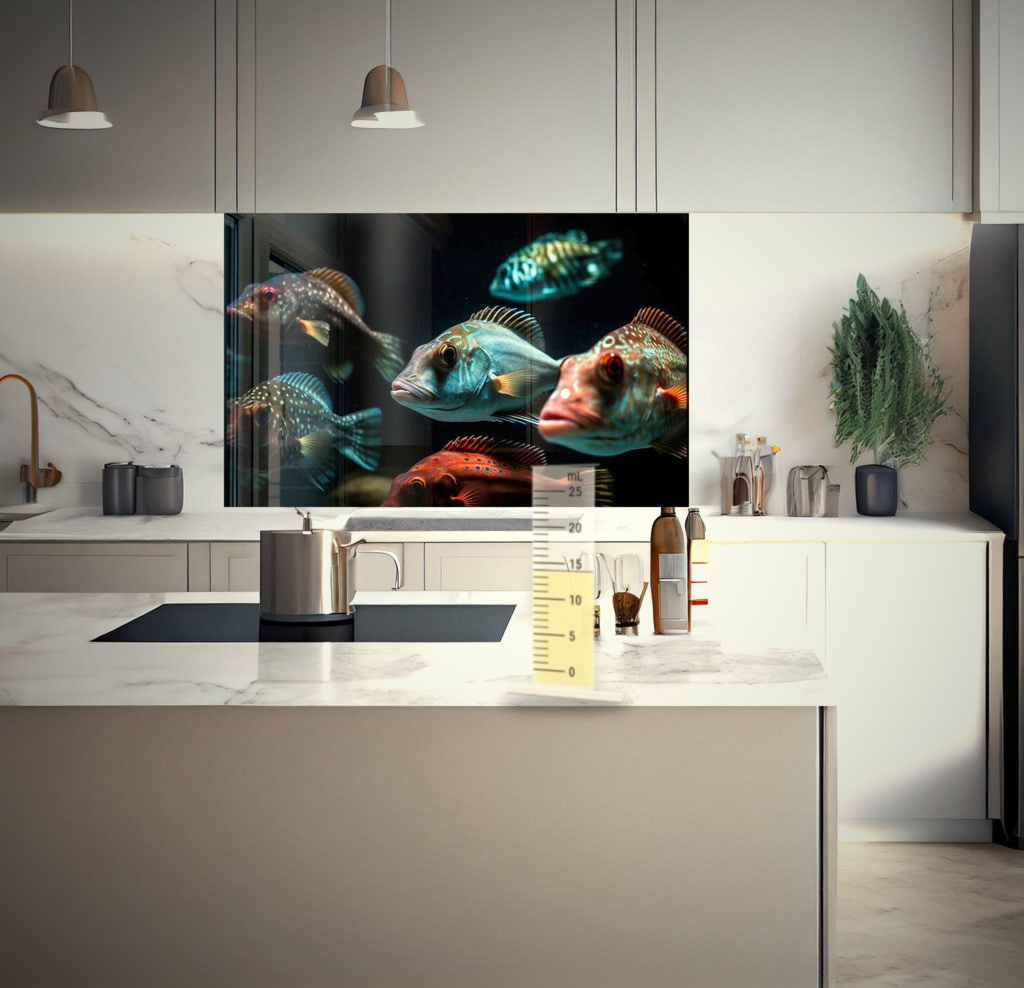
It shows value=14 unit=mL
